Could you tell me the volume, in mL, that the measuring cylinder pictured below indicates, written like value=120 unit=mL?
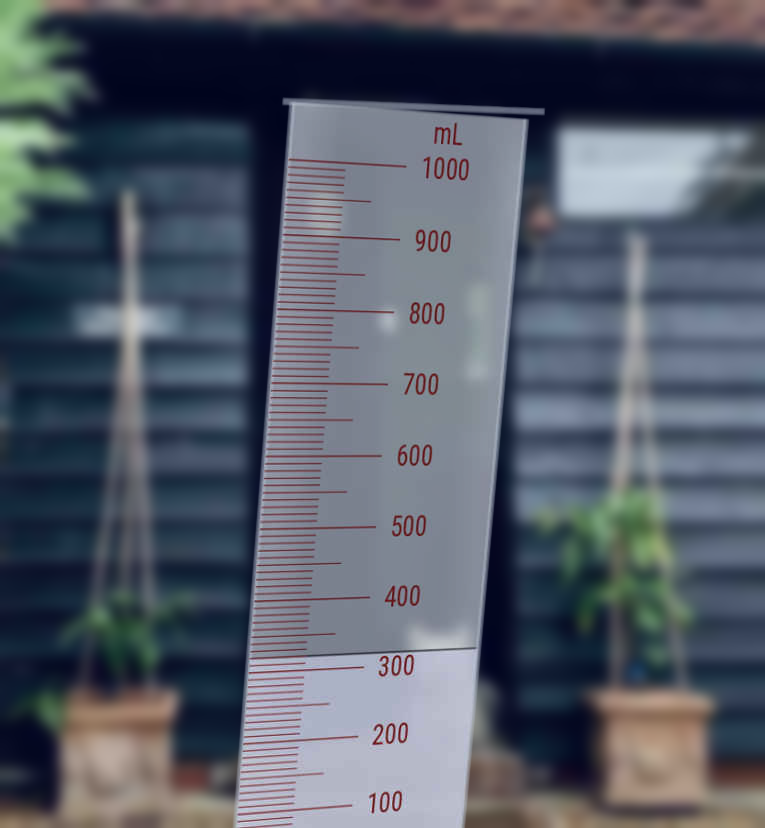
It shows value=320 unit=mL
